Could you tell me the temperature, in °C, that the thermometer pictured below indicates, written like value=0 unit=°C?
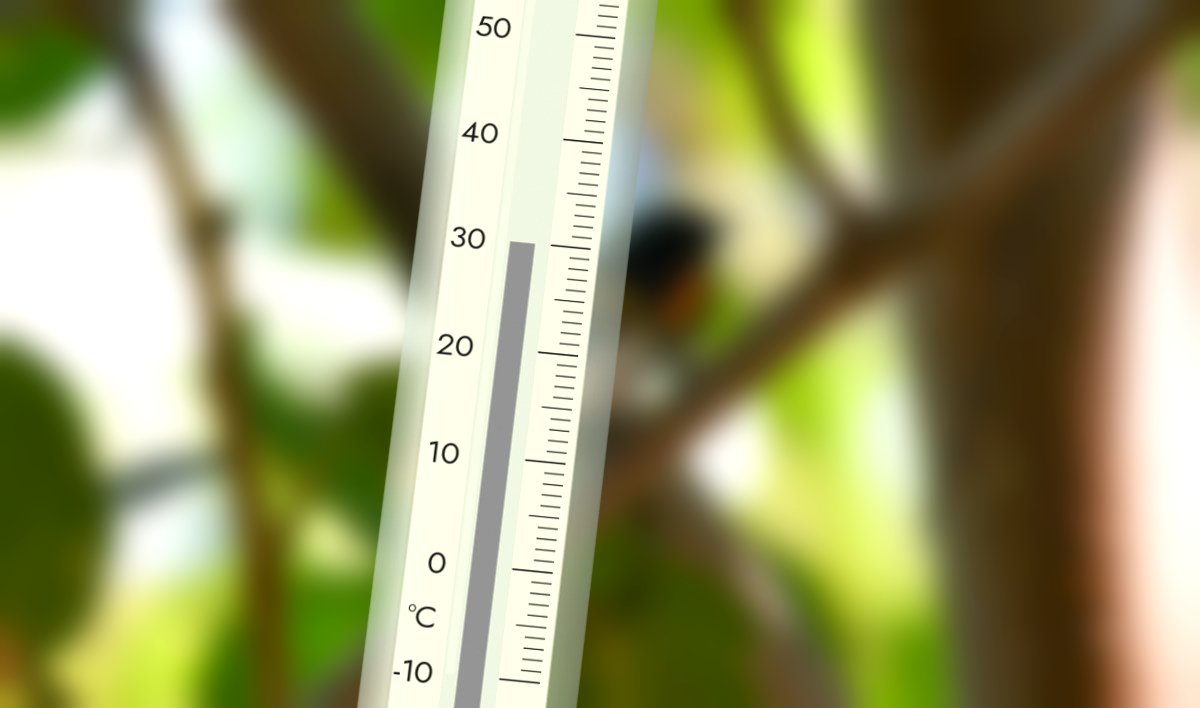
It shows value=30 unit=°C
